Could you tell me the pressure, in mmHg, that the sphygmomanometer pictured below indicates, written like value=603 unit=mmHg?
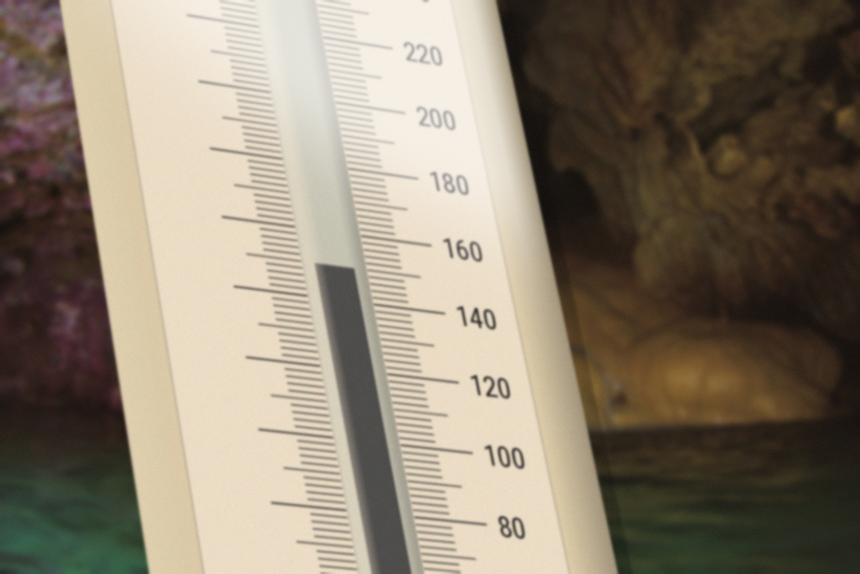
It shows value=150 unit=mmHg
